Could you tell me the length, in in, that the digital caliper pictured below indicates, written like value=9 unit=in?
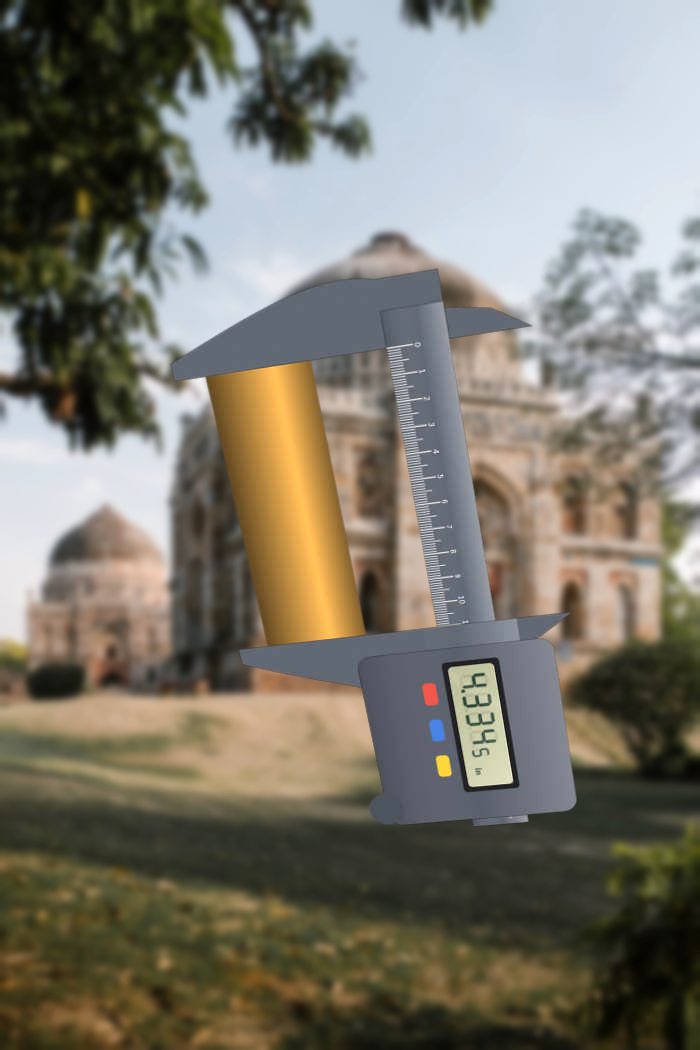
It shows value=4.3345 unit=in
